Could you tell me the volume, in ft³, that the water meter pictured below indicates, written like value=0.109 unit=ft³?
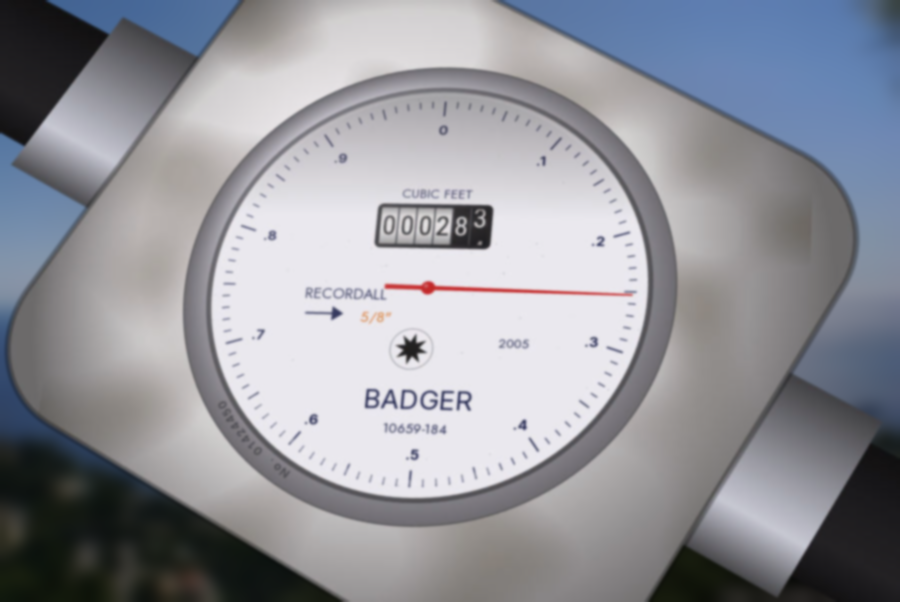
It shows value=283.25 unit=ft³
